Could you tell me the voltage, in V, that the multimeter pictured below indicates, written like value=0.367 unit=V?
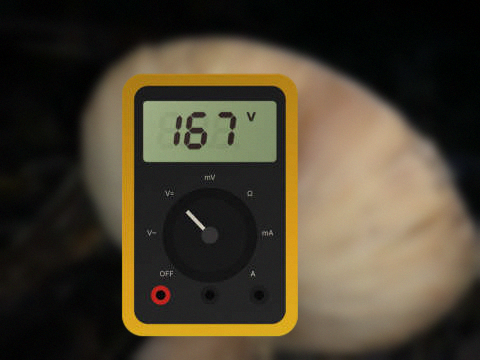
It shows value=167 unit=V
